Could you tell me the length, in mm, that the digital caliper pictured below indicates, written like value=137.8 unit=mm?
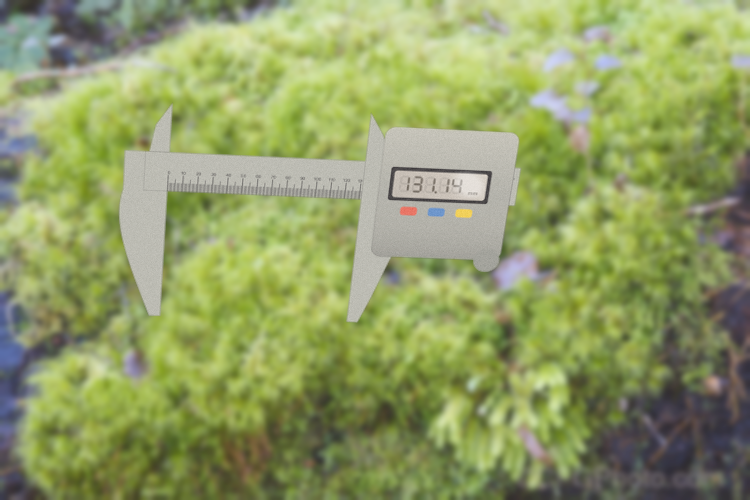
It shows value=131.14 unit=mm
